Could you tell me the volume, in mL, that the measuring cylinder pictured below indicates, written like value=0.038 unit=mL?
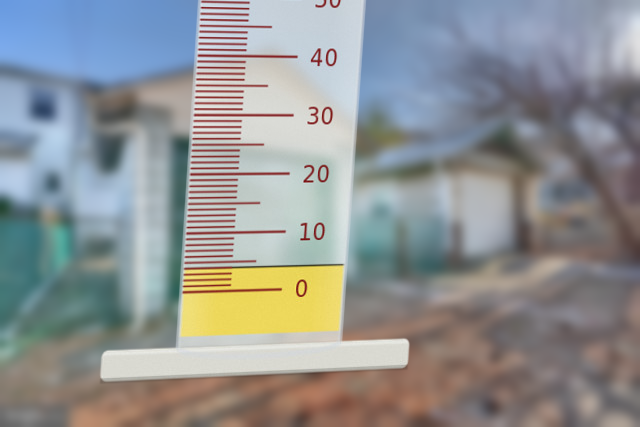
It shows value=4 unit=mL
